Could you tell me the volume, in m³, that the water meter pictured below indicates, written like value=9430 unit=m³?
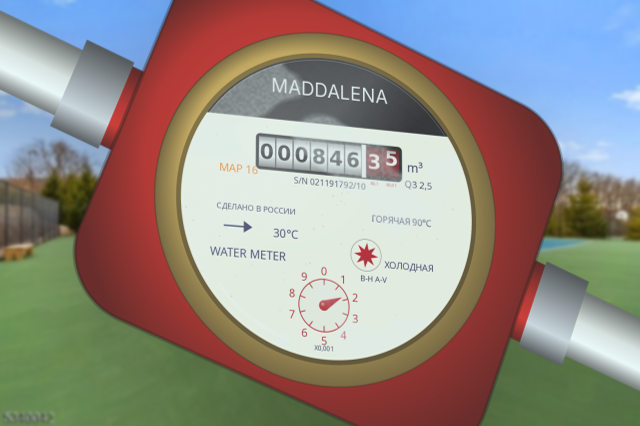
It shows value=846.351 unit=m³
